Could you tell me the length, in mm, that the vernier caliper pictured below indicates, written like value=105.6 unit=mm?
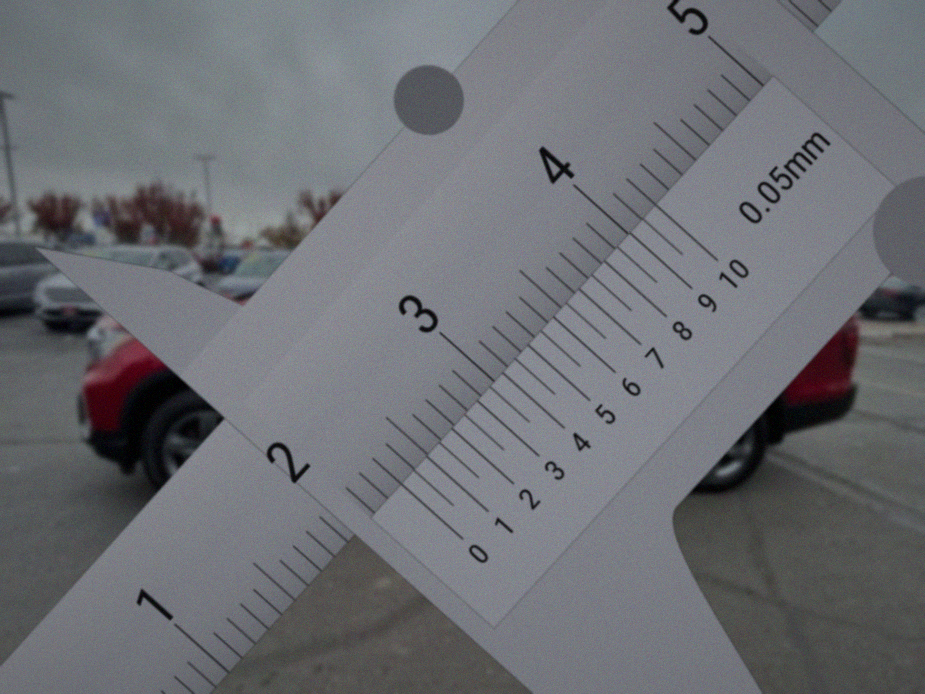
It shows value=23.0 unit=mm
